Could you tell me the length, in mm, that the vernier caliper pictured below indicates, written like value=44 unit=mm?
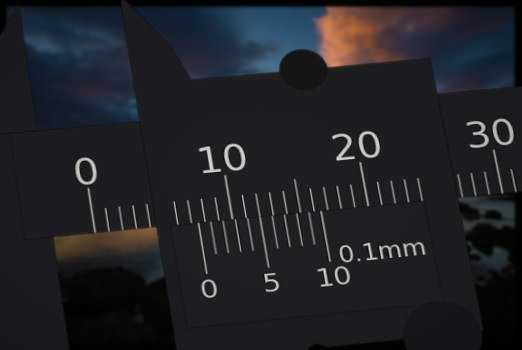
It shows value=7.5 unit=mm
